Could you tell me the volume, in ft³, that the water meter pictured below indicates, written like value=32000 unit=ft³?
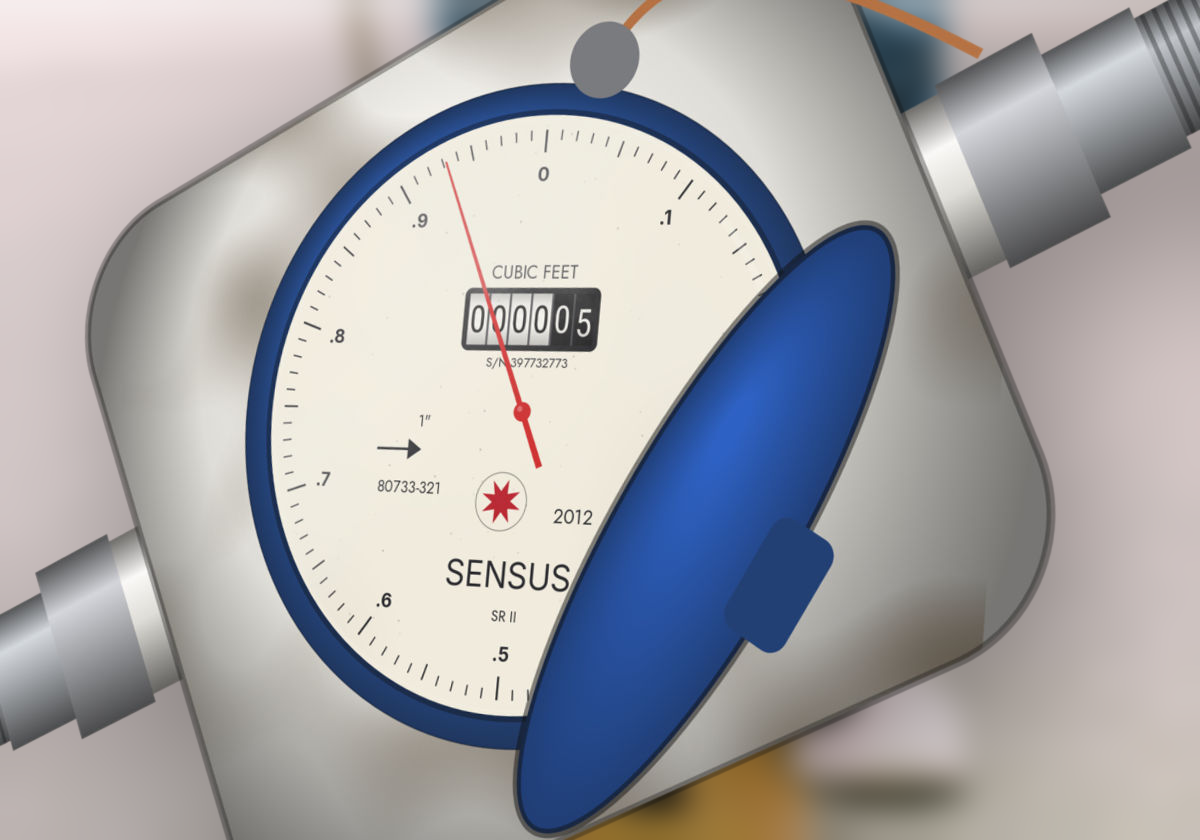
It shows value=4.93 unit=ft³
